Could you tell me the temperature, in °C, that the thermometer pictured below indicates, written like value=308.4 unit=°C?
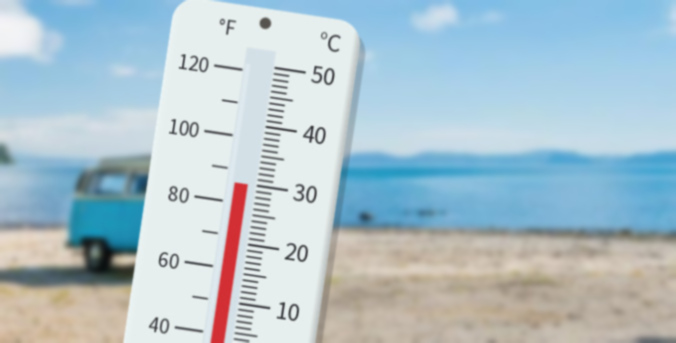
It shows value=30 unit=°C
